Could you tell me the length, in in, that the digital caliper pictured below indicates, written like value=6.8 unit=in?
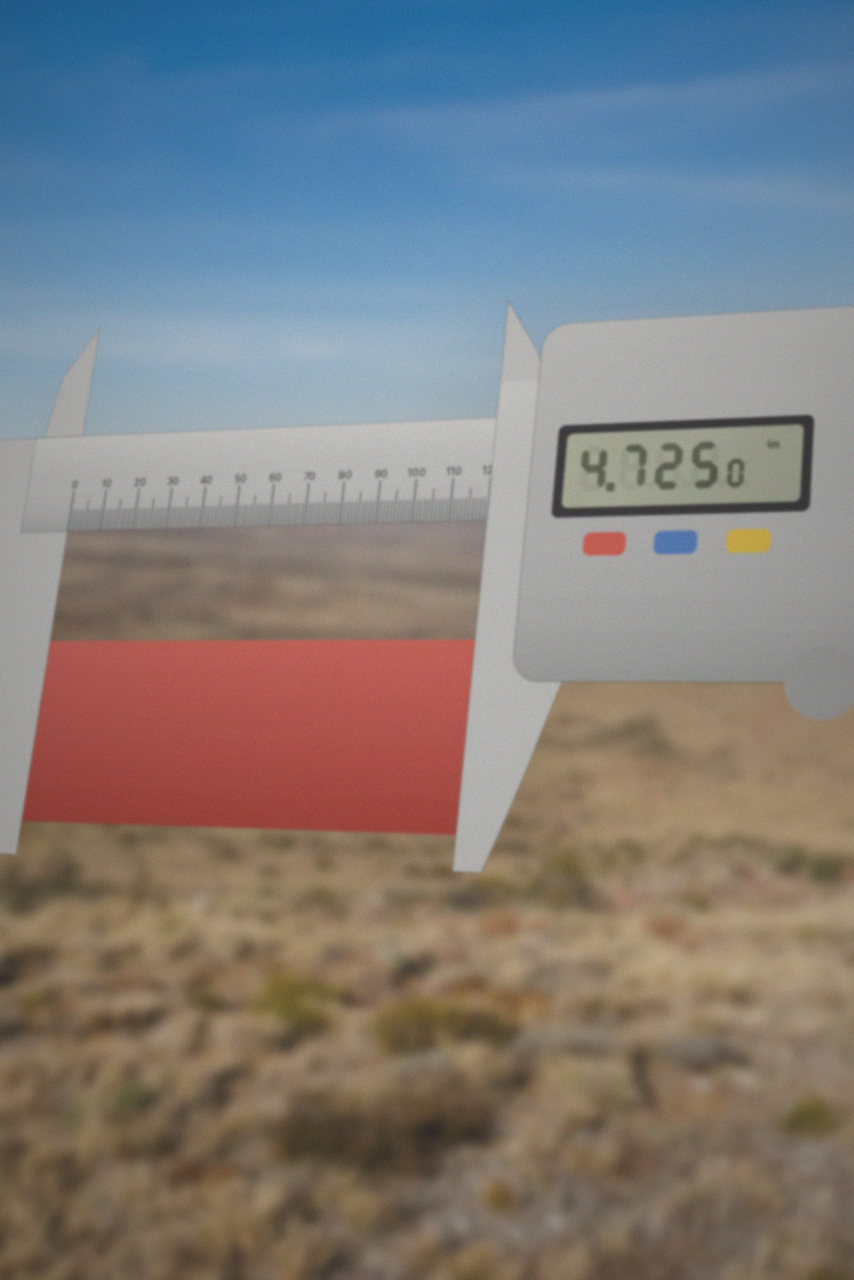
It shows value=4.7250 unit=in
